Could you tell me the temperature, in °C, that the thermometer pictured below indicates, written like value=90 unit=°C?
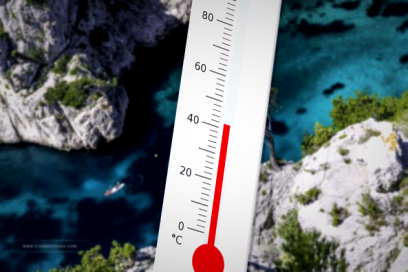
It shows value=42 unit=°C
